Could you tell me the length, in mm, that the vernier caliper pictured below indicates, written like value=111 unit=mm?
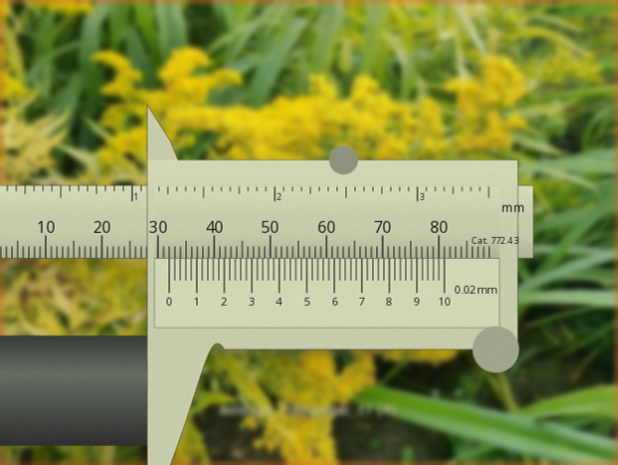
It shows value=32.0 unit=mm
